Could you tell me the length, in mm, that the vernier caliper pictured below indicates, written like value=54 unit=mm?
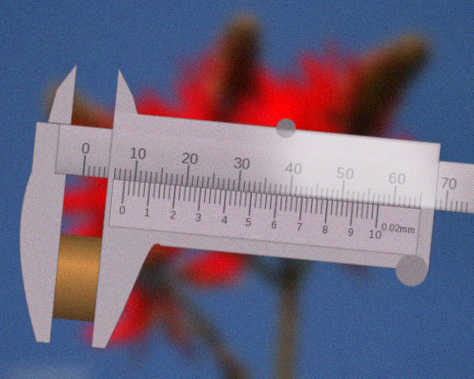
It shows value=8.0 unit=mm
